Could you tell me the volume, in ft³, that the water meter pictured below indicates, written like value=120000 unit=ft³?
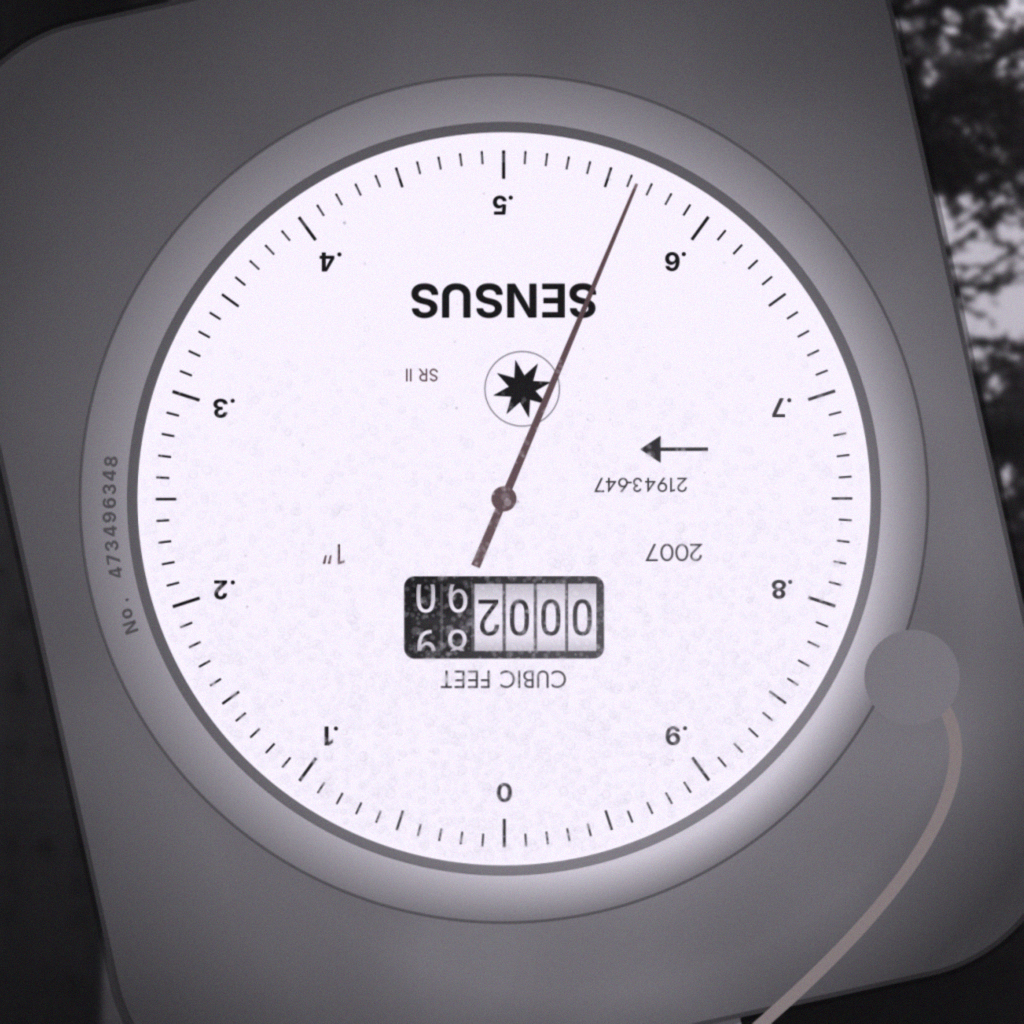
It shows value=289.56 unit=ft³
